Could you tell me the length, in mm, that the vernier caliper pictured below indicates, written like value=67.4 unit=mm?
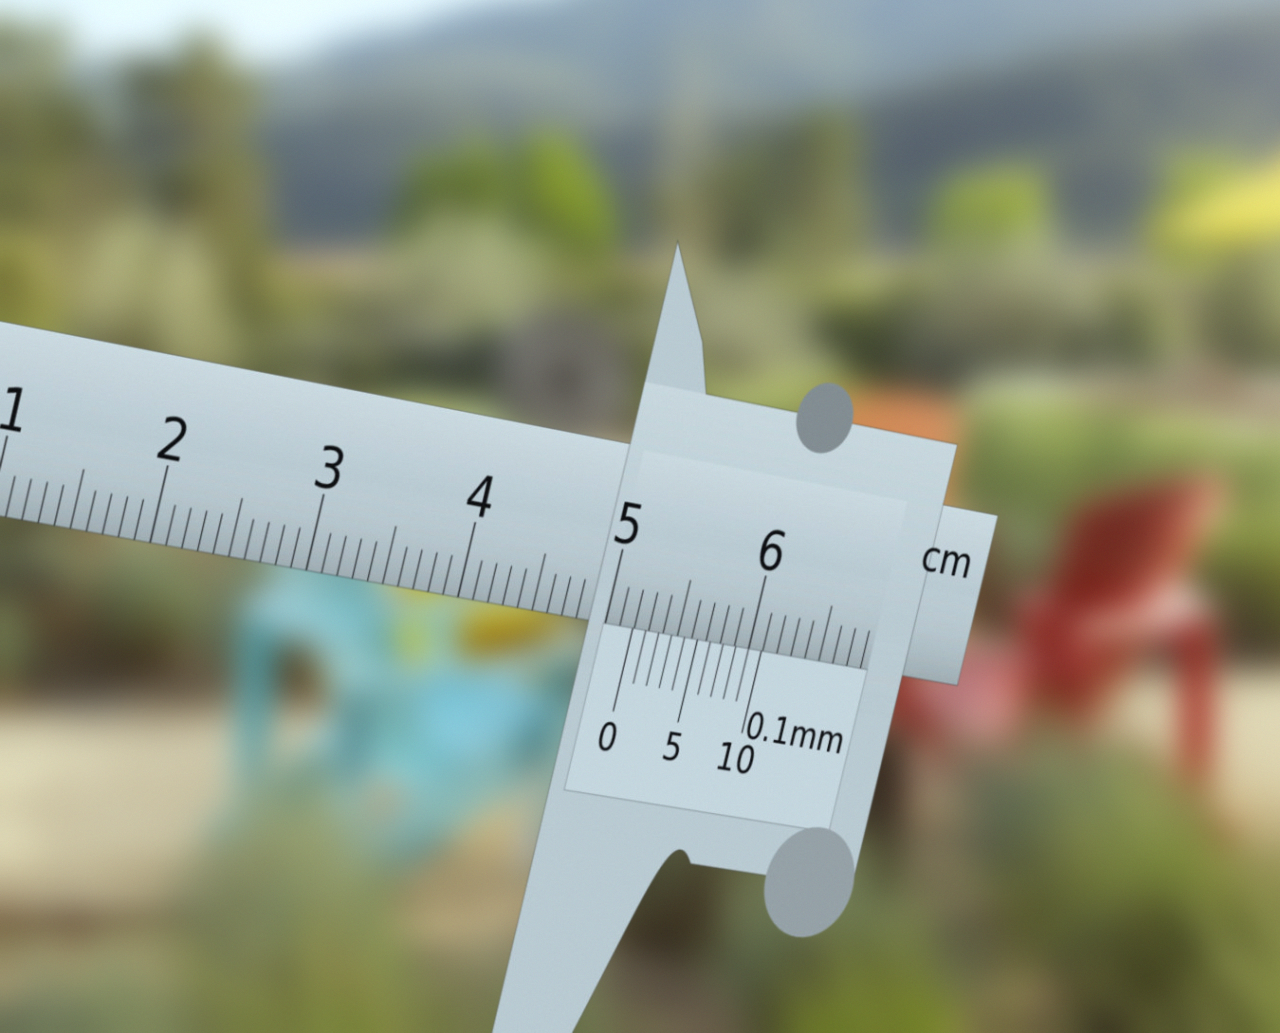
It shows value=51.9 unit=mm
